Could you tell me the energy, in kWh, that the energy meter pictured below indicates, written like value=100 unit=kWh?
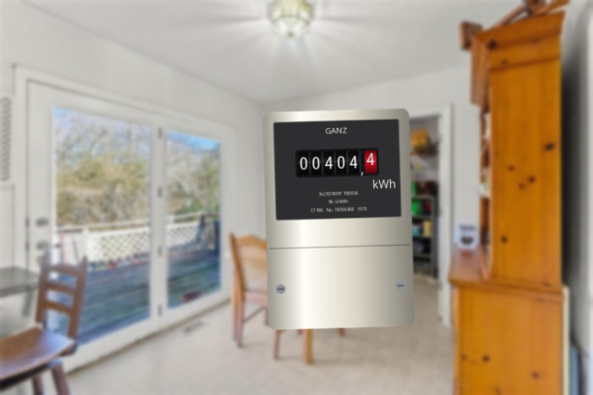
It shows value=404.4 unit=kWh
